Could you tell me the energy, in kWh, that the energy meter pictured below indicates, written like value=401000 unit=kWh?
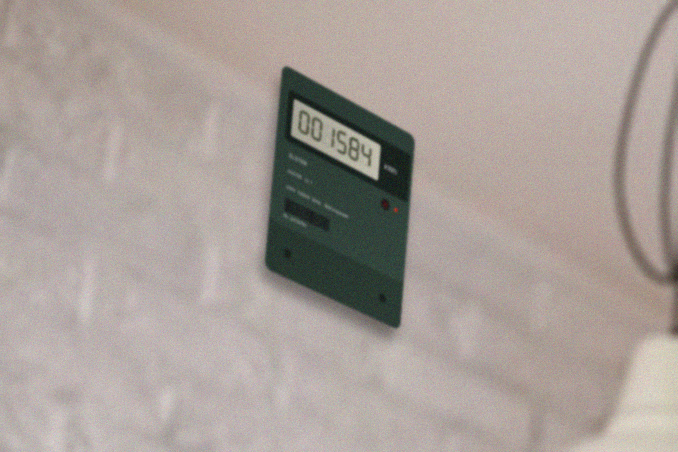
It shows value=1584 unit=kWh
